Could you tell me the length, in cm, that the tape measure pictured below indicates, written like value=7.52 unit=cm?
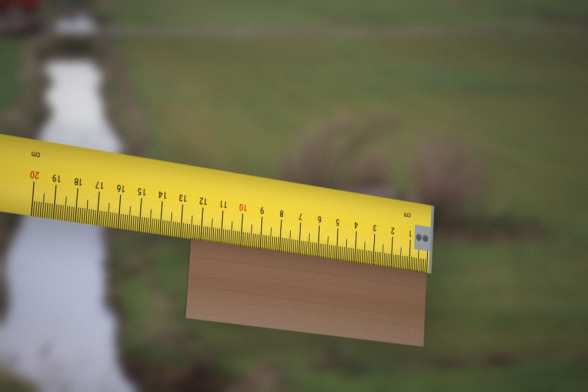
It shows value=12.5 unit=cm
